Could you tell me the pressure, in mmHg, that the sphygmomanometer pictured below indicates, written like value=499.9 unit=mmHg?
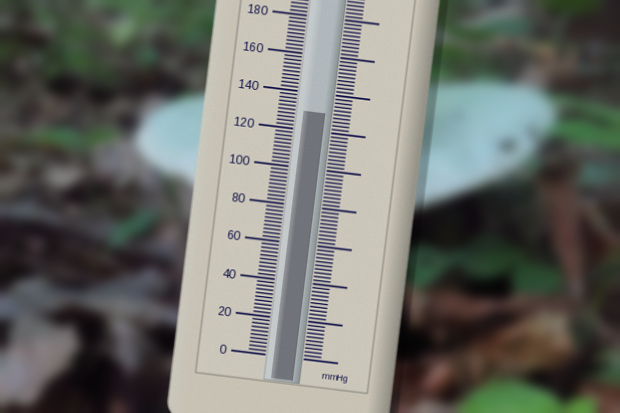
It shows value=130 unit=mmHg
